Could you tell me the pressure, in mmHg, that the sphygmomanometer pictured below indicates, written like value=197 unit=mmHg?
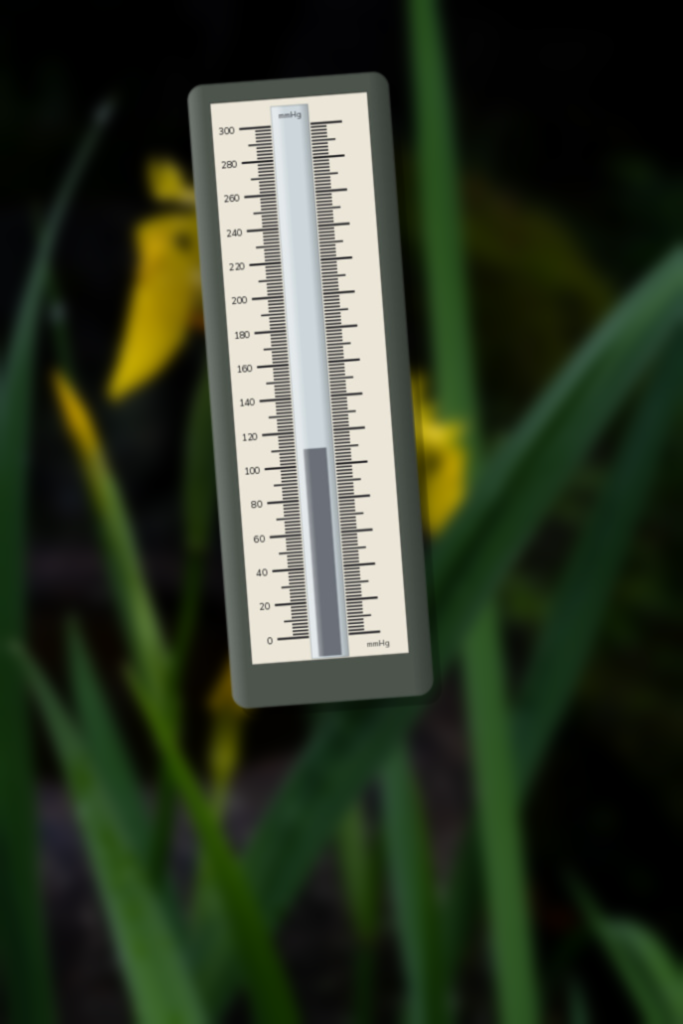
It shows value=110 unit=mmHg
